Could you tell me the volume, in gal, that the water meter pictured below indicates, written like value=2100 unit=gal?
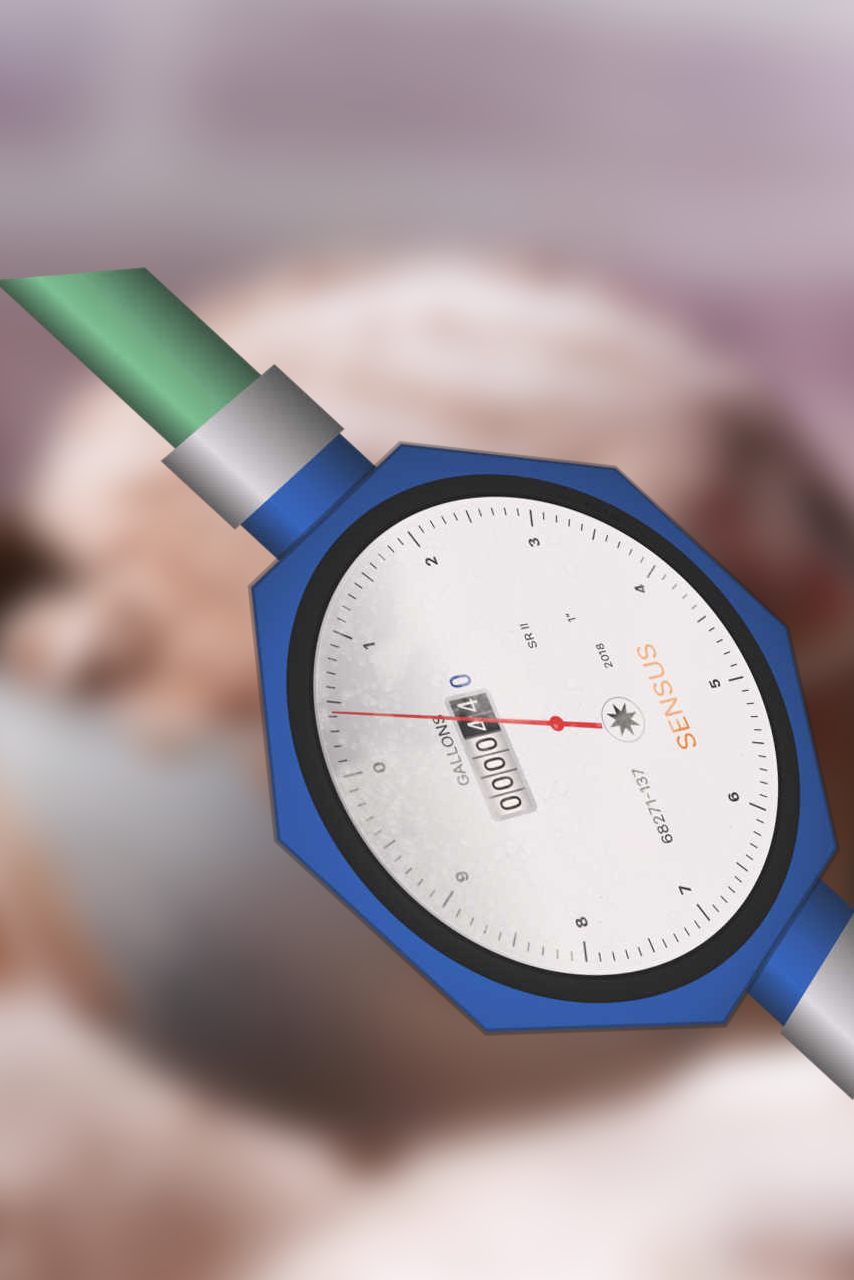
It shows value=440.4 unit=gal
